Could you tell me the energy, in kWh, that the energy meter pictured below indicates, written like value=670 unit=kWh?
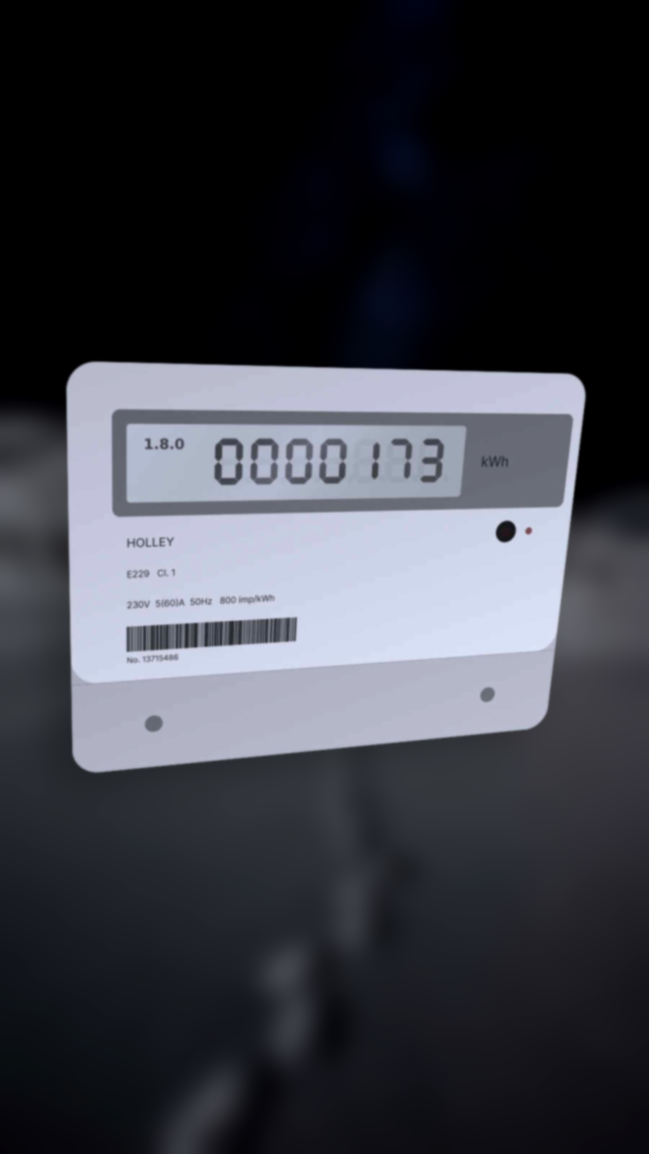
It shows value=173 unit=kWh
